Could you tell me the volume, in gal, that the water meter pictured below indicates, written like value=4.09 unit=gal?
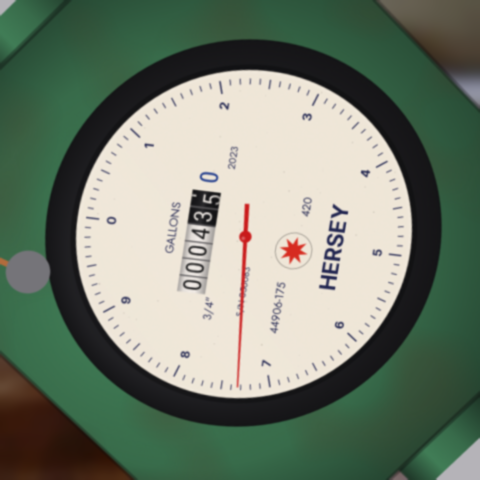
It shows value=4347.3 unit=gal
